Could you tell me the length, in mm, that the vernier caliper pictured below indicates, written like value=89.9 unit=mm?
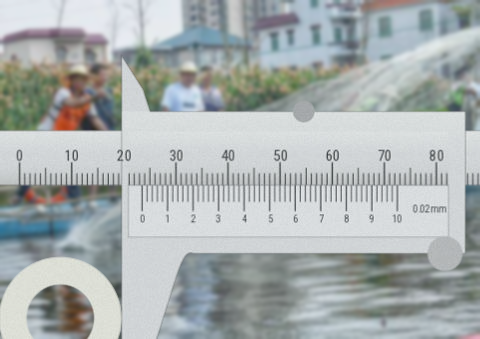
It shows value=23.5 unit=mm
